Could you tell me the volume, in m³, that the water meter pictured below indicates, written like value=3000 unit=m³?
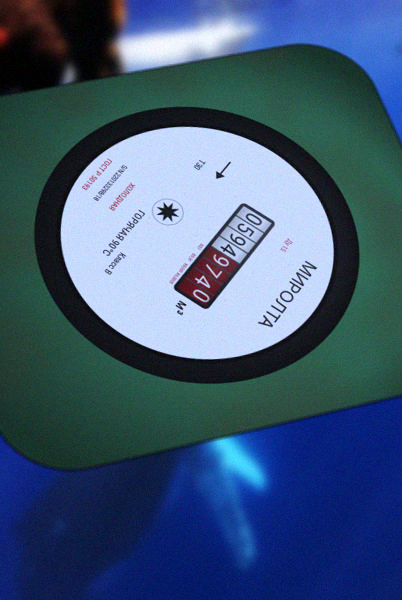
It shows value=594.9740 unit=m³
